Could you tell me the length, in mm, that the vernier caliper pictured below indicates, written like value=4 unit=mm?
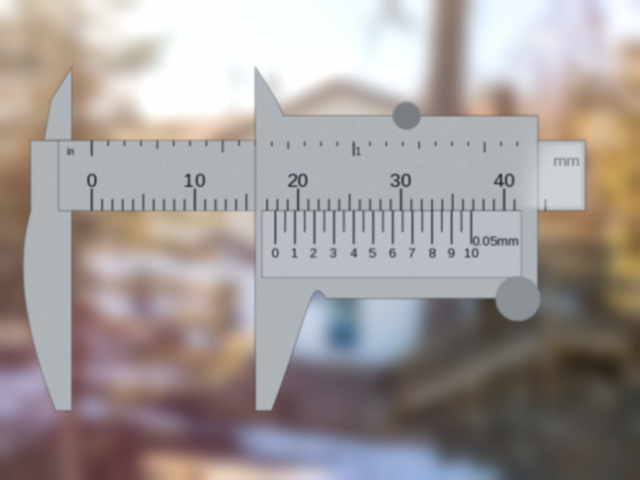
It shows value=17.8 unit=mm
